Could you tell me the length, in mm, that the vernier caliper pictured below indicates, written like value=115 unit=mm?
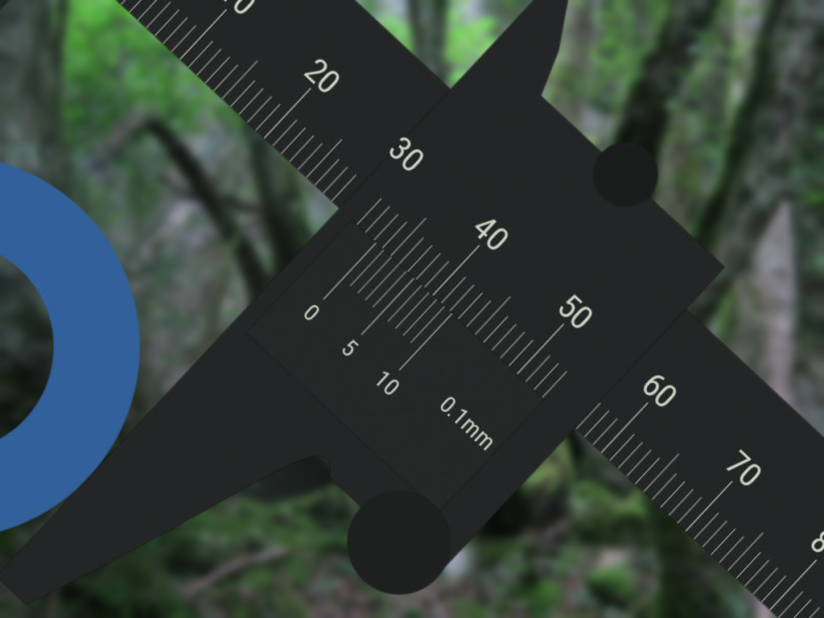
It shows value=33.3 unit=mm
